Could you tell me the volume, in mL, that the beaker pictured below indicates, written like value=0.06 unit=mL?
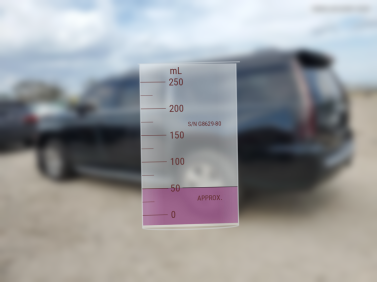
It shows value=50 unit=mL
